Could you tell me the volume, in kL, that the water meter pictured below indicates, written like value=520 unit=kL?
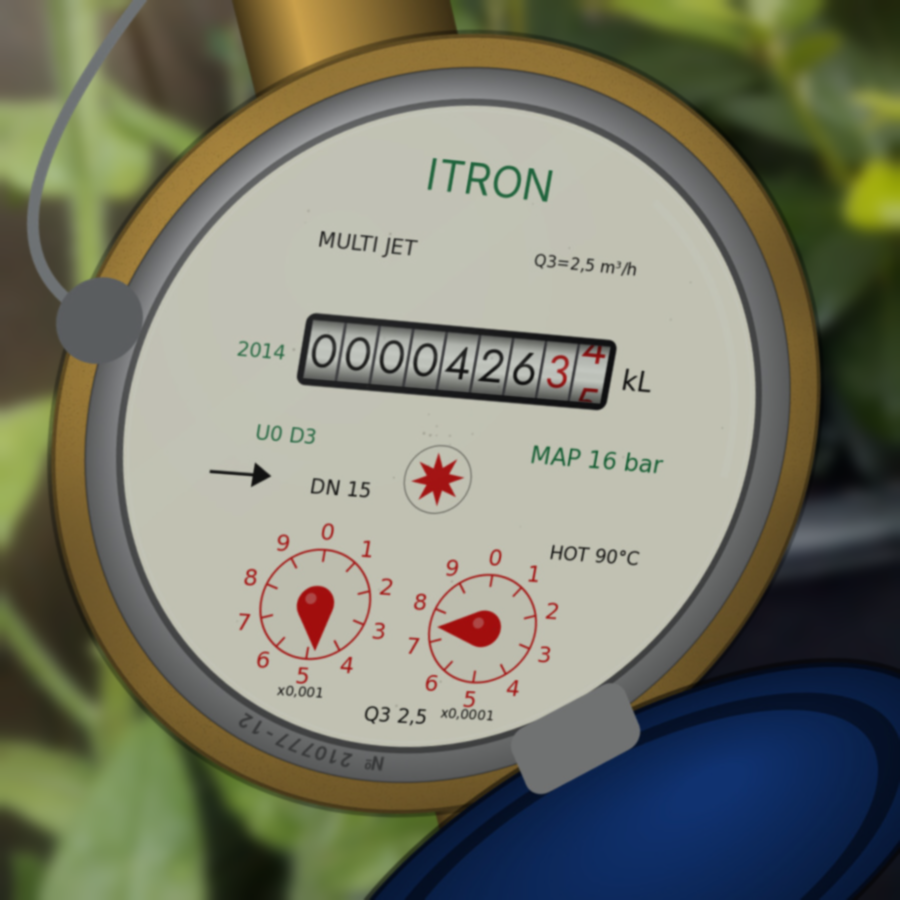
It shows value=426.3447 unit=kL
